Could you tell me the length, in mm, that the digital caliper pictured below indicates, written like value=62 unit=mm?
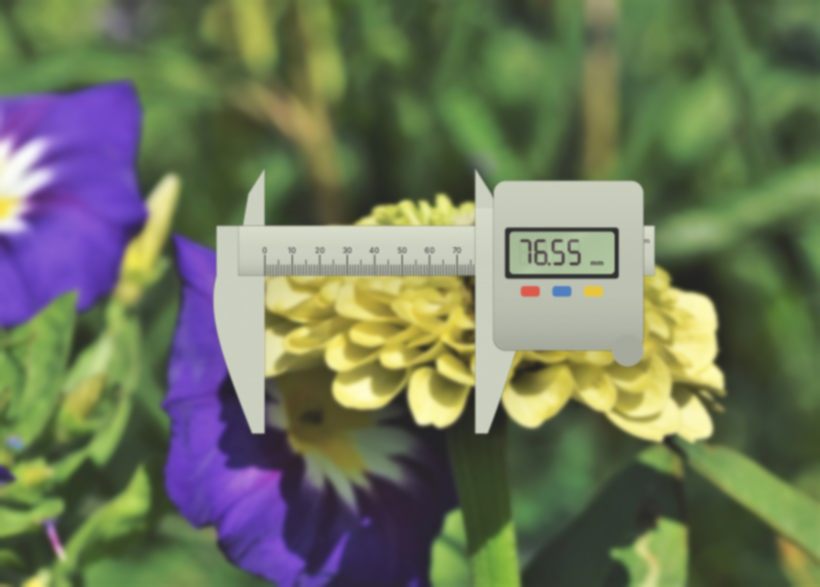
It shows value=76.55 unit=mm
